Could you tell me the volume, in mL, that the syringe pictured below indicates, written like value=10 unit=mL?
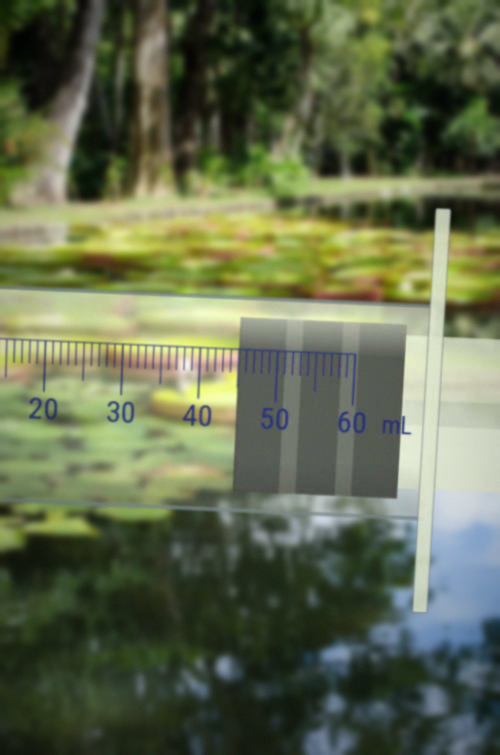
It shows value=45 unit=mL
